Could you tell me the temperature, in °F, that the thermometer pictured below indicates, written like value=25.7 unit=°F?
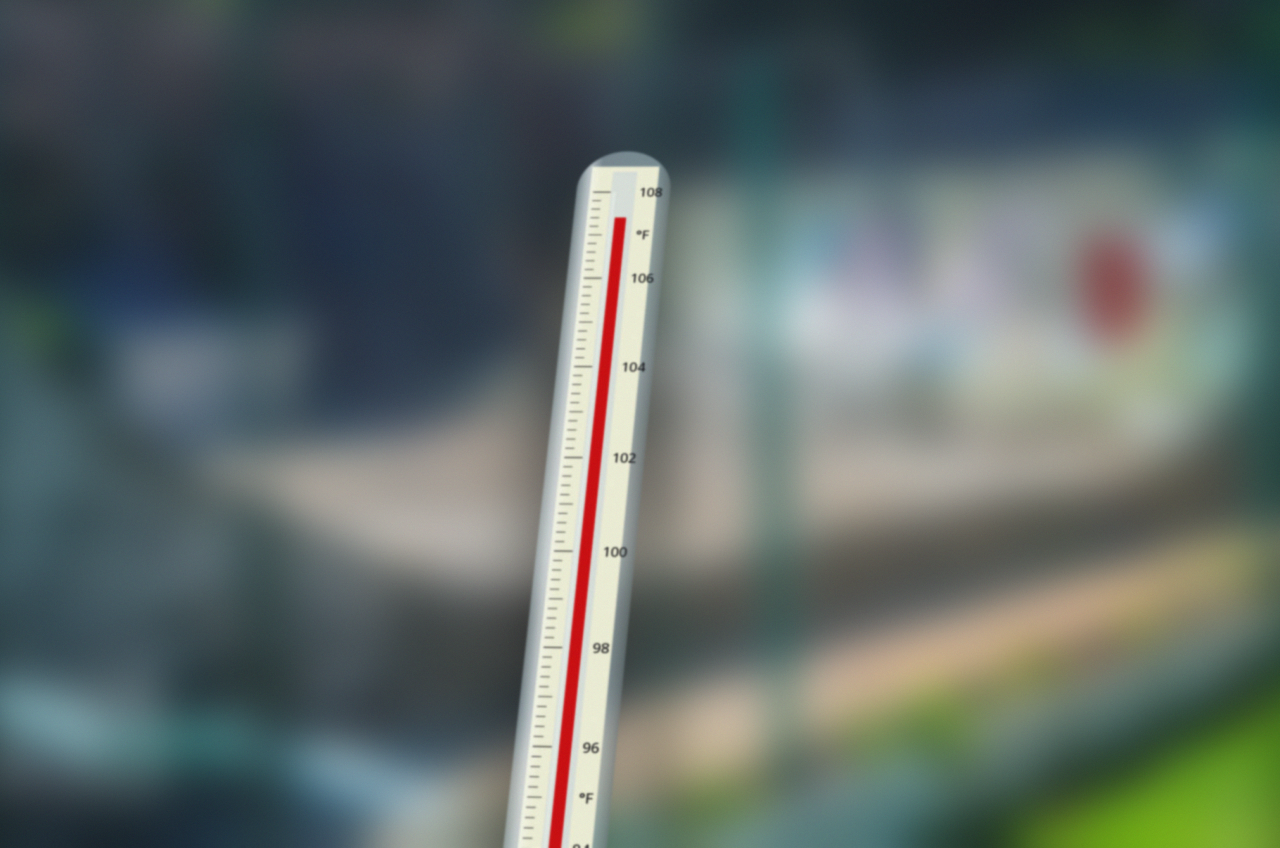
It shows value=107.4 unit=°F
